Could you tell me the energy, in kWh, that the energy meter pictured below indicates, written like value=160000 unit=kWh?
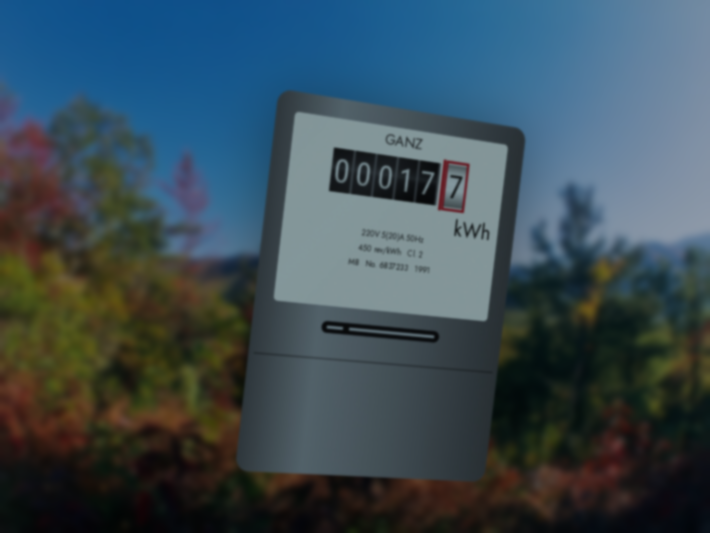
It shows value=17.7 unit=kWh
